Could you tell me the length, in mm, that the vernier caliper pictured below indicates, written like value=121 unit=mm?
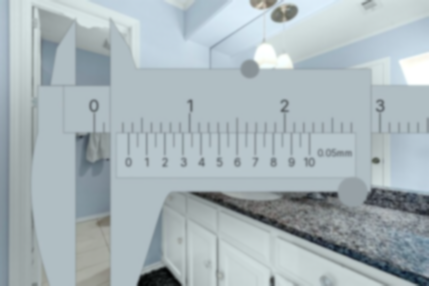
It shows value=3.6 unit=mm
